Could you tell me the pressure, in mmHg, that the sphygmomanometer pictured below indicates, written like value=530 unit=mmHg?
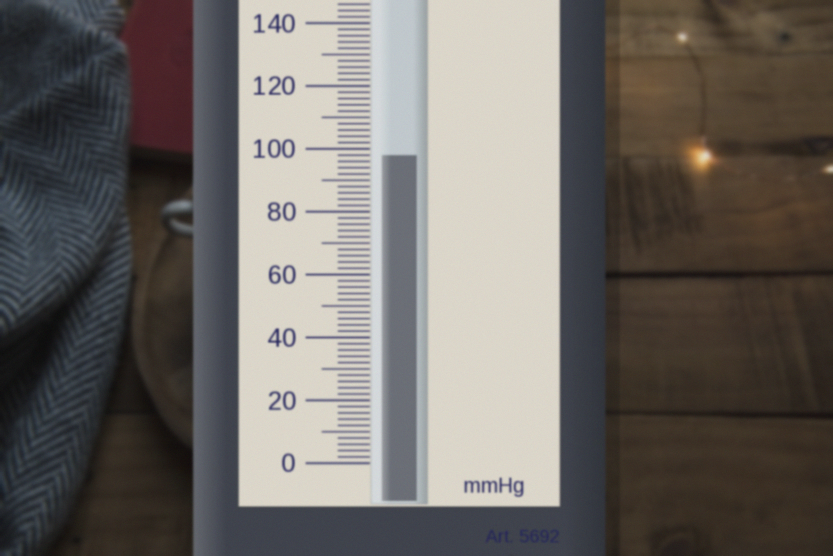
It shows value=98 unit=mmHg
